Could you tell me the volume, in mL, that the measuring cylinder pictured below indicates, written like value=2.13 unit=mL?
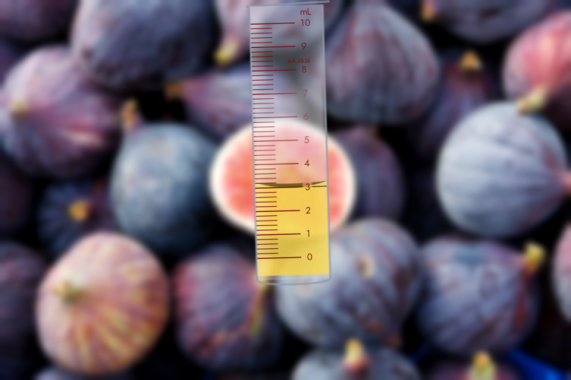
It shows value=3 unit=mL
